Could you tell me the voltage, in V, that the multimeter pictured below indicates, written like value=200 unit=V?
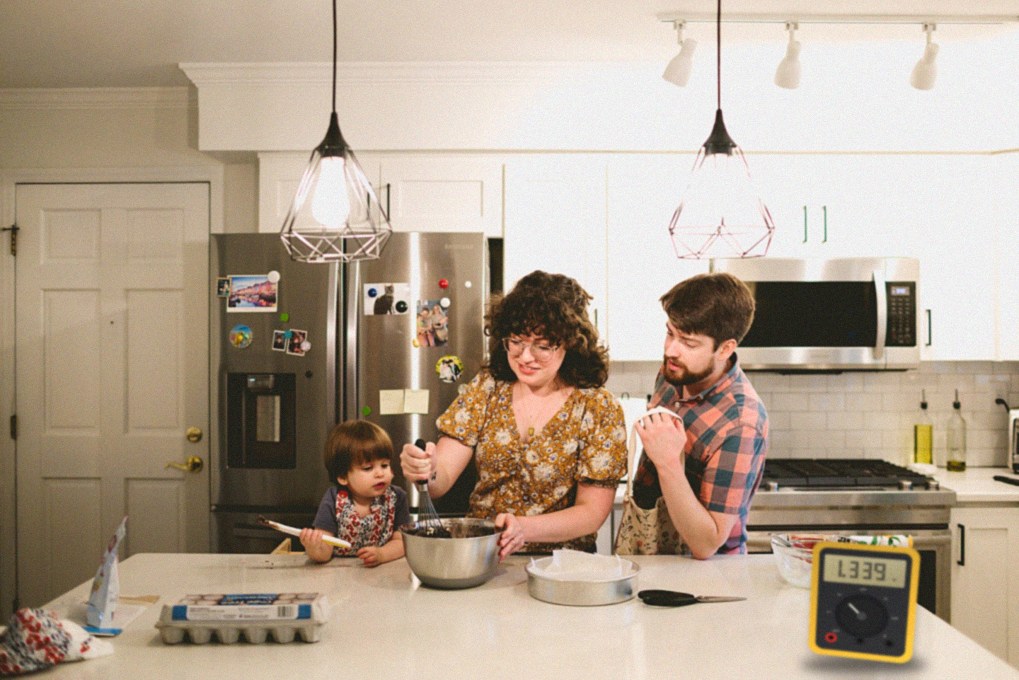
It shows value=1.339 unit=V
